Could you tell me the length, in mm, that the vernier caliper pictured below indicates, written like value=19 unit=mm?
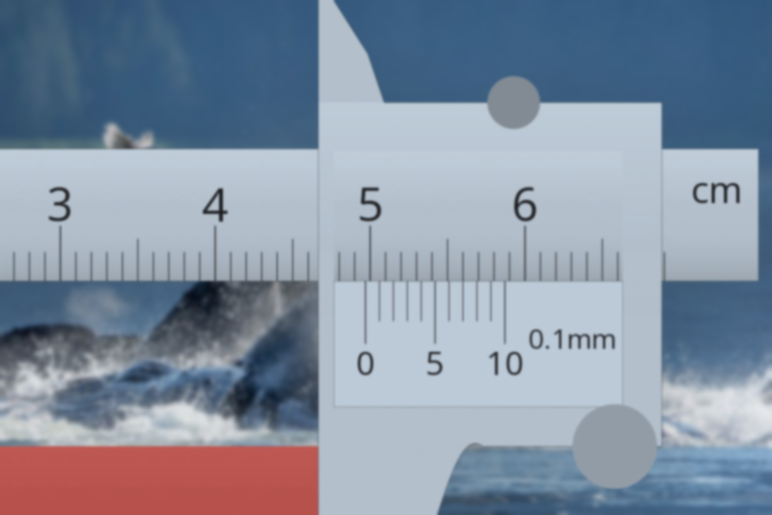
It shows value=49.7 unit=mm
